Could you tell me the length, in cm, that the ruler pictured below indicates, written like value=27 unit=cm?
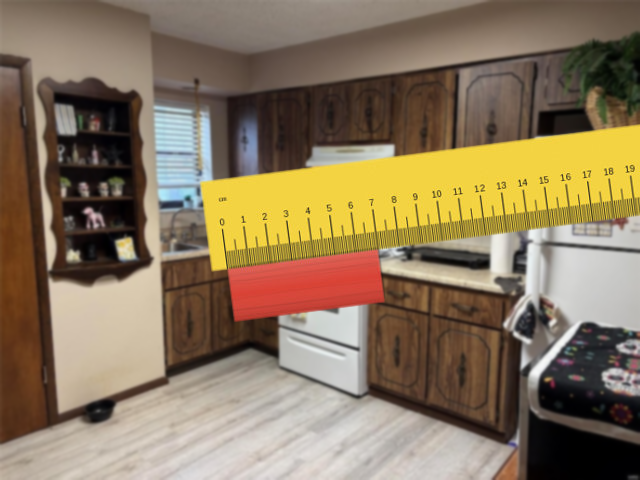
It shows value=7 unit=cm
